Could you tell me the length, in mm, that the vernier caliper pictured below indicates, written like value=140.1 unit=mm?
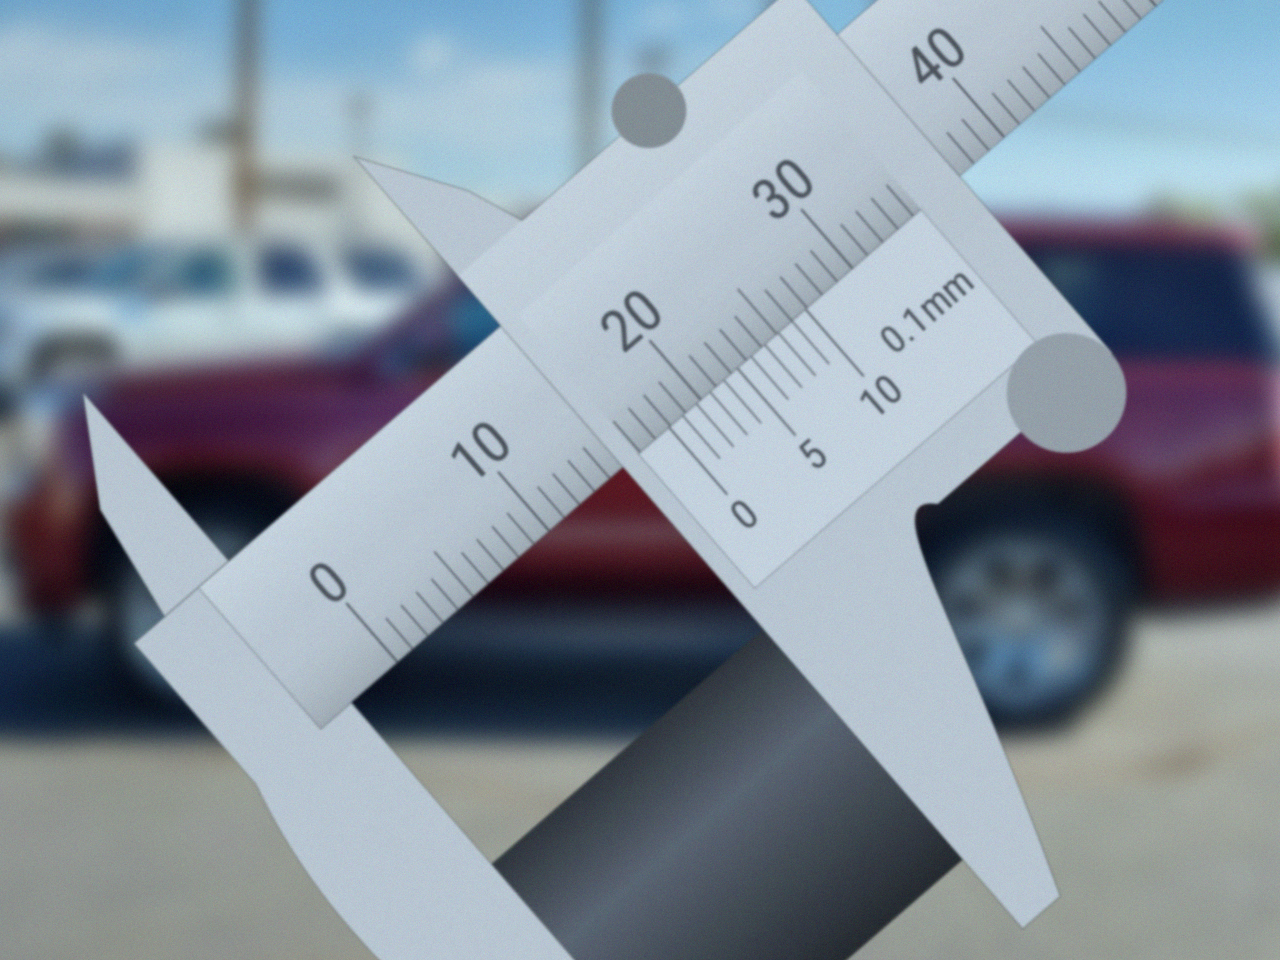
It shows value=17.9 unit=mm
